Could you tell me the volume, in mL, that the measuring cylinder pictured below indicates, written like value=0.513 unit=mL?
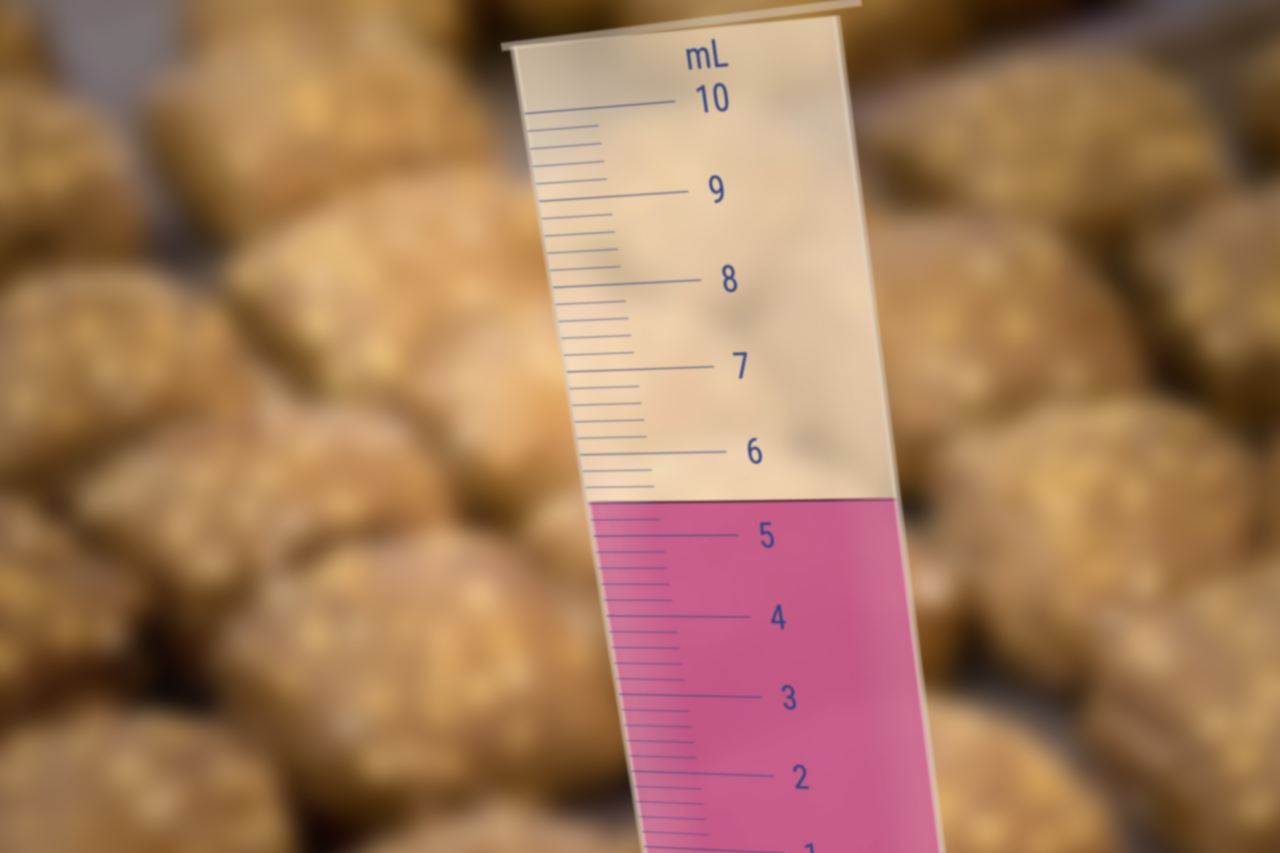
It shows value=5.4 unit=mL
